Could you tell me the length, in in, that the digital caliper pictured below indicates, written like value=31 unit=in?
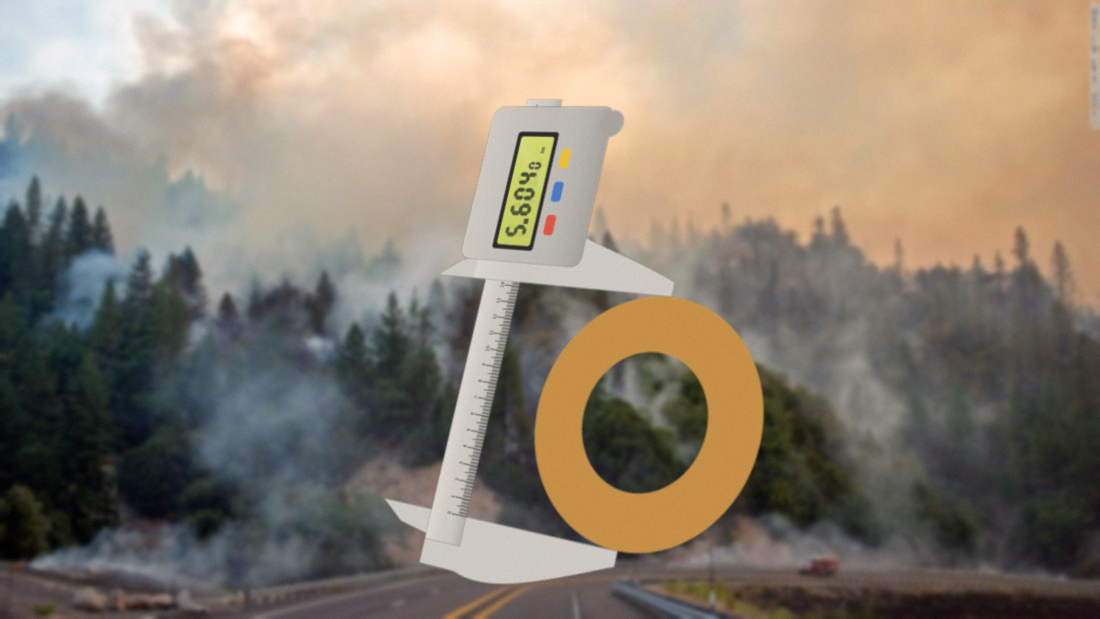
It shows value=5.6040 unit=in
